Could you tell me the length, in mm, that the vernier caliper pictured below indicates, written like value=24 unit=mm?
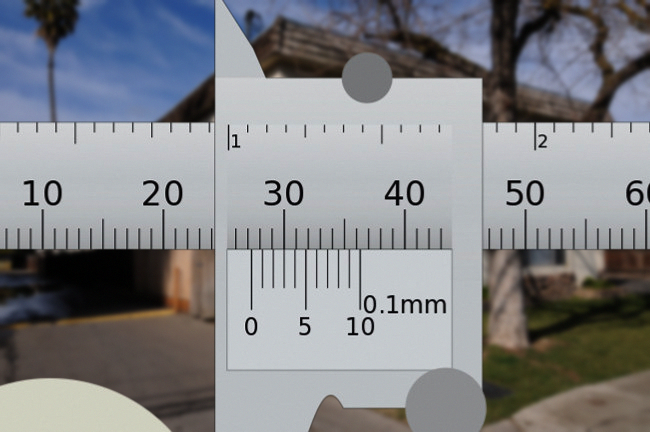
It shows value=27.3 unit=mm
